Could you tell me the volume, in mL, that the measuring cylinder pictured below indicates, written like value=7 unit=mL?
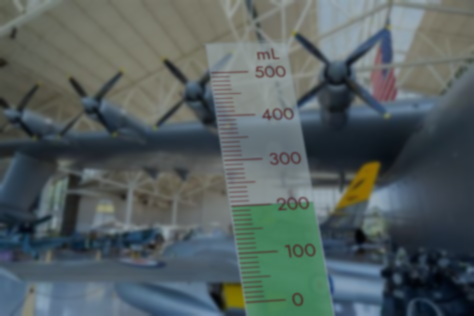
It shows value=200 unit=mL
